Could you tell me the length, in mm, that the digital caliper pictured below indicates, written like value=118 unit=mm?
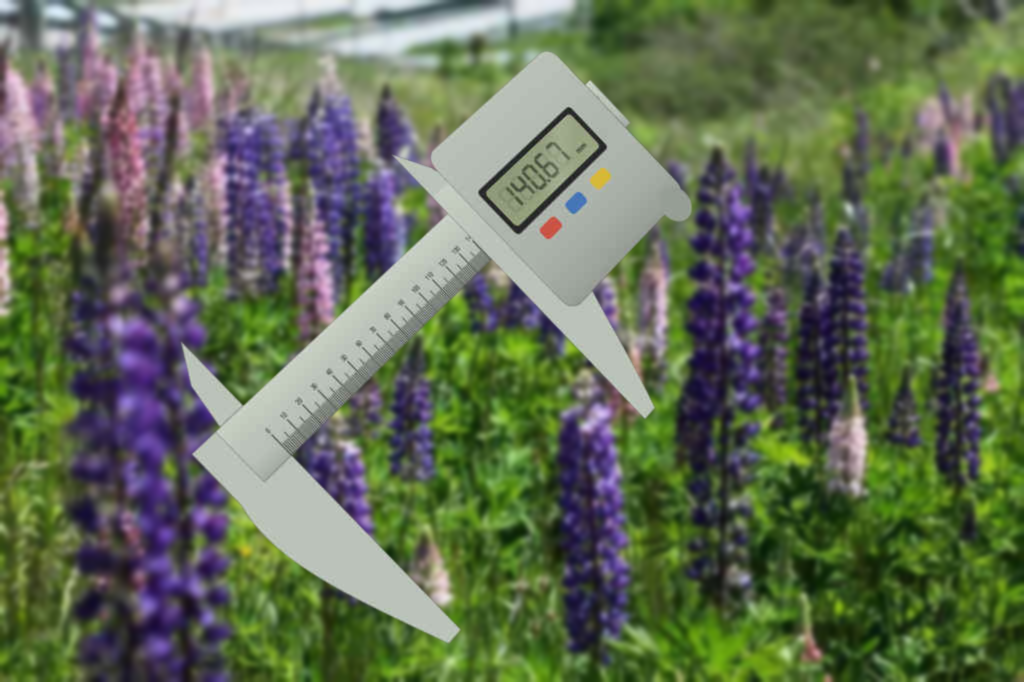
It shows value=140.67 unit=mm
